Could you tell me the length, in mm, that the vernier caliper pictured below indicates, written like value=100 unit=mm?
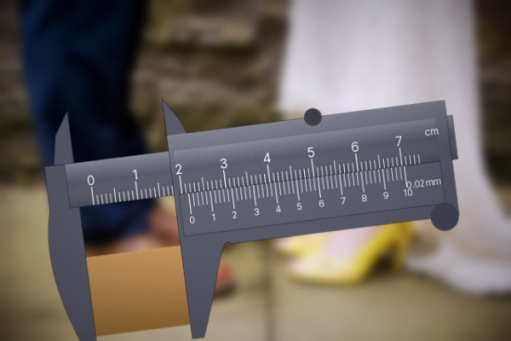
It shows value=21.5 unit=mm
